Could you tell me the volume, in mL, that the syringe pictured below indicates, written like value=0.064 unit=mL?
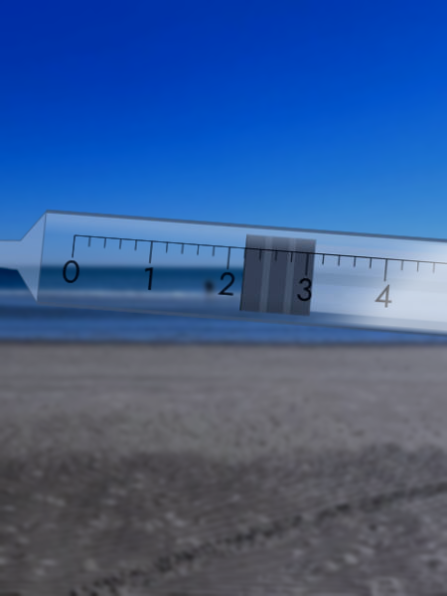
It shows value=2.2 unit=mL
